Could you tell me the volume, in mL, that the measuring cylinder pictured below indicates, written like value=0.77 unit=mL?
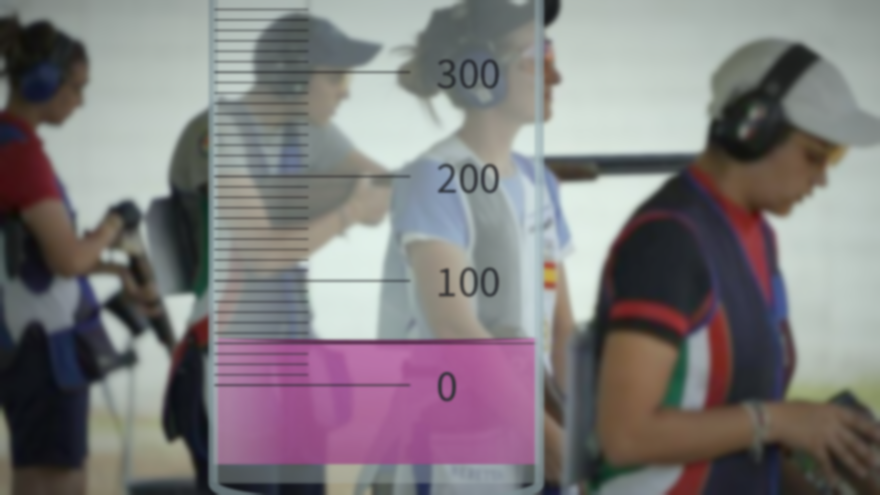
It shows value=40 unit=mL
